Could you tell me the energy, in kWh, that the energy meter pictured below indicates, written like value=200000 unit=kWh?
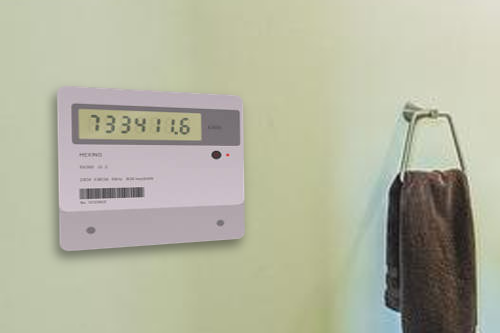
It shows value=733411.6 unit=kWh
